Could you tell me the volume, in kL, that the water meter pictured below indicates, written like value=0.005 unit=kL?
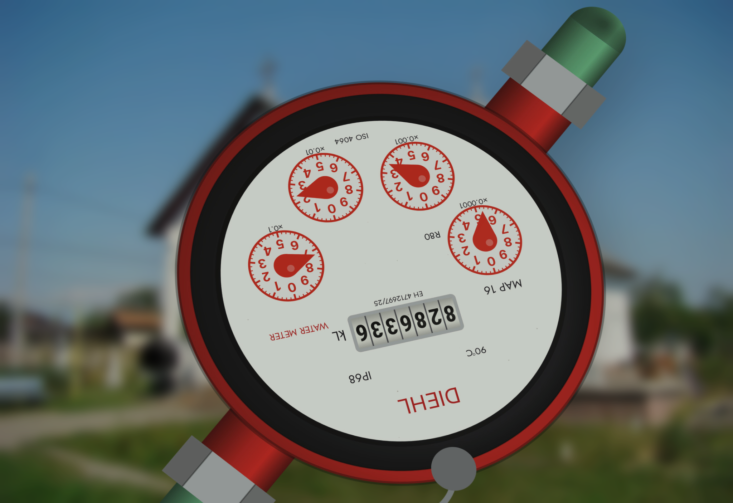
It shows value=8286336.7235 unit=kL
